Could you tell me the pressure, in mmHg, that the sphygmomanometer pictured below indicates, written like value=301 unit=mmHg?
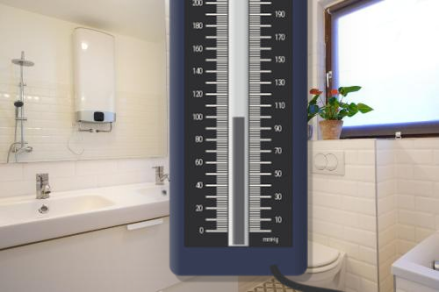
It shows value=100 unit=mmHg
